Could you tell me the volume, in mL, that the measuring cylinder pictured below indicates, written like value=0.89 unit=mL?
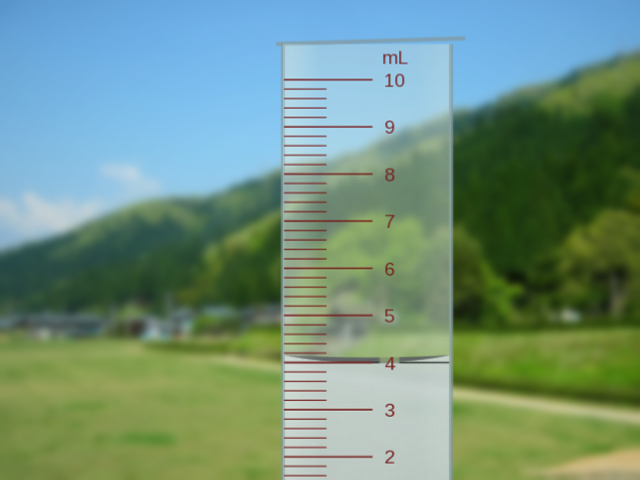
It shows value=4 unit=mL
